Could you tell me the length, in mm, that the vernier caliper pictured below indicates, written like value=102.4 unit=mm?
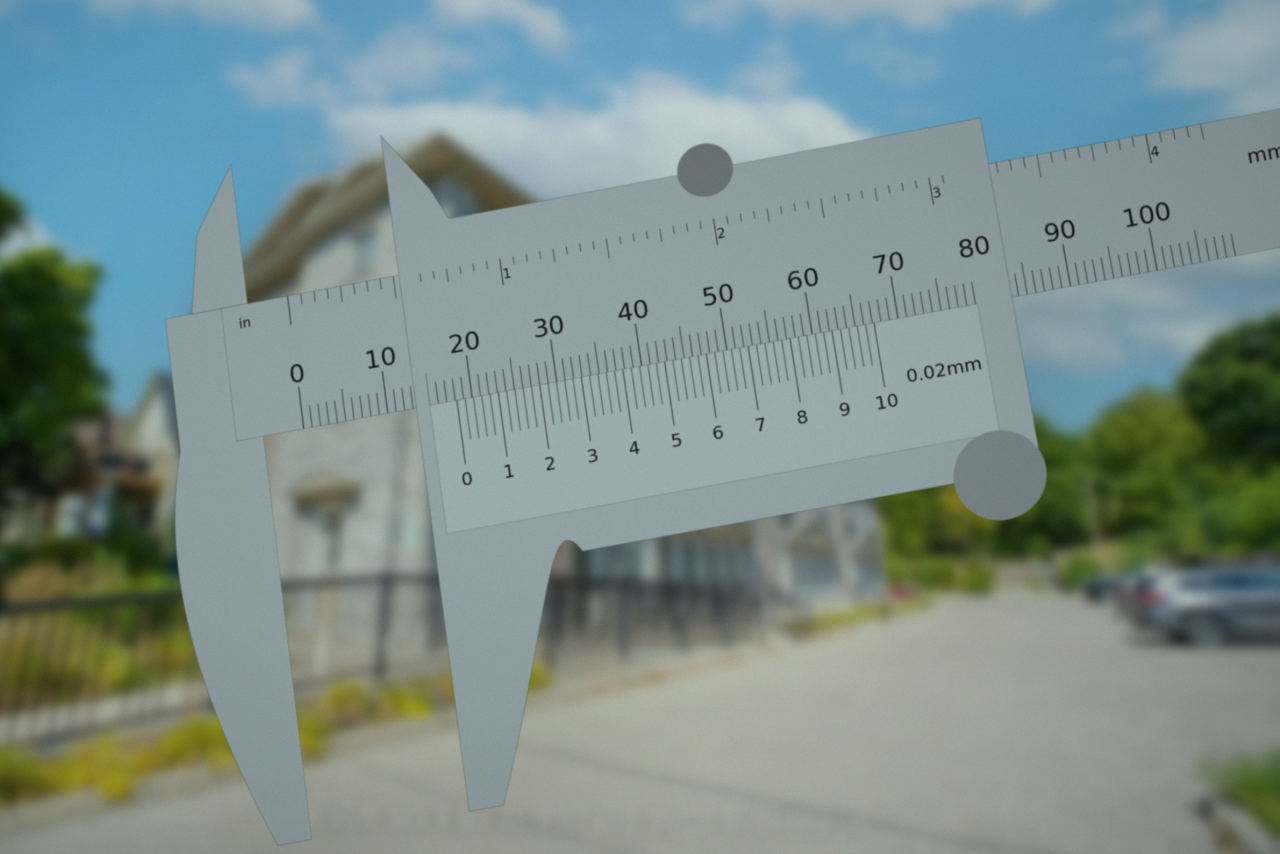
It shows value=18.2 unit=mm
